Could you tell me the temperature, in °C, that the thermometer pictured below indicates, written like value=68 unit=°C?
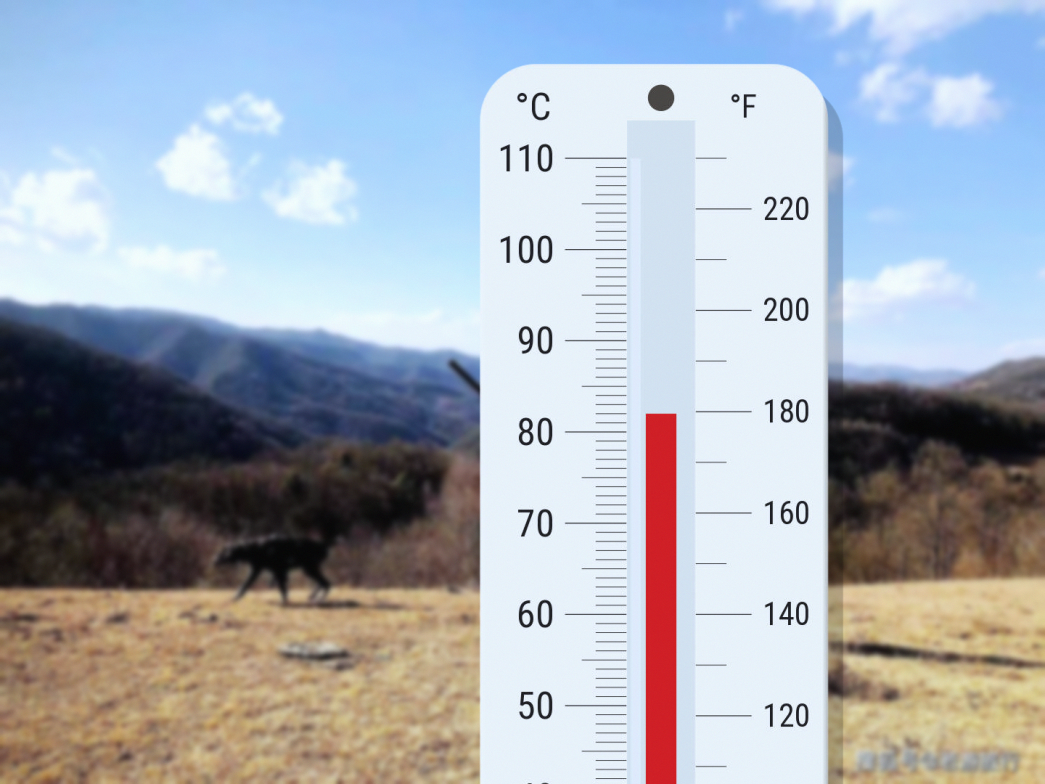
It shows value=82 unit=°C
